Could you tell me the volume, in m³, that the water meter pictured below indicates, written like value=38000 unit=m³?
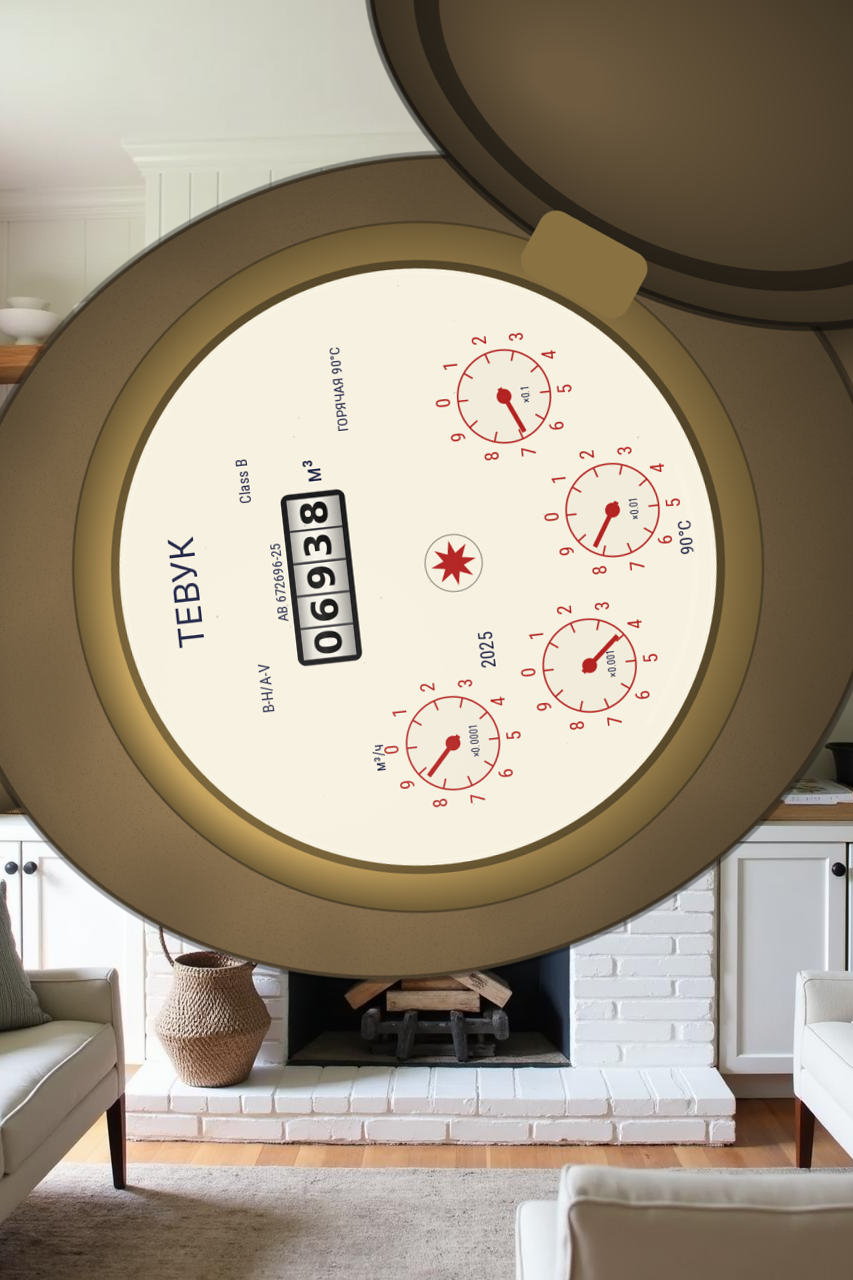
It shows value=6938.6838 unit=m³
